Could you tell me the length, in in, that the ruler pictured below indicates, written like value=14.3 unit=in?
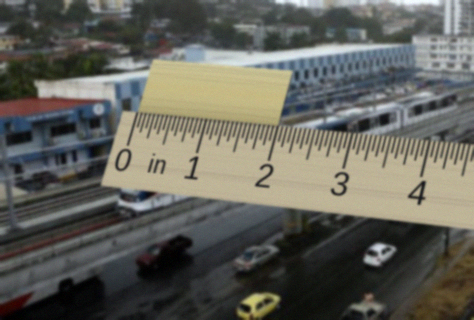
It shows value=2 unit=in
